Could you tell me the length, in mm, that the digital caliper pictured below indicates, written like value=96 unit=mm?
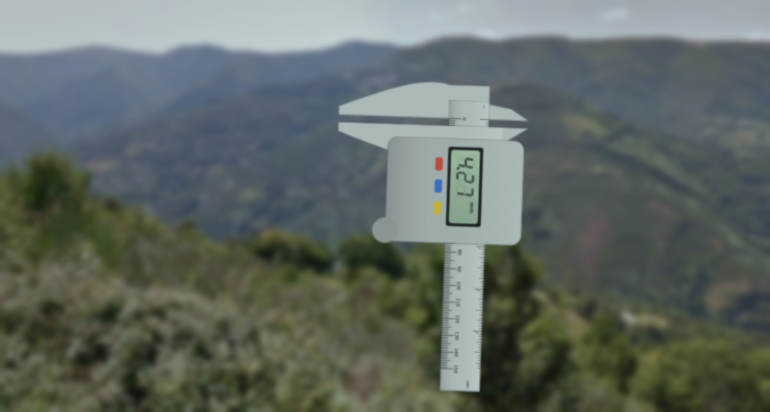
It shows value=4.27 unit=mm
